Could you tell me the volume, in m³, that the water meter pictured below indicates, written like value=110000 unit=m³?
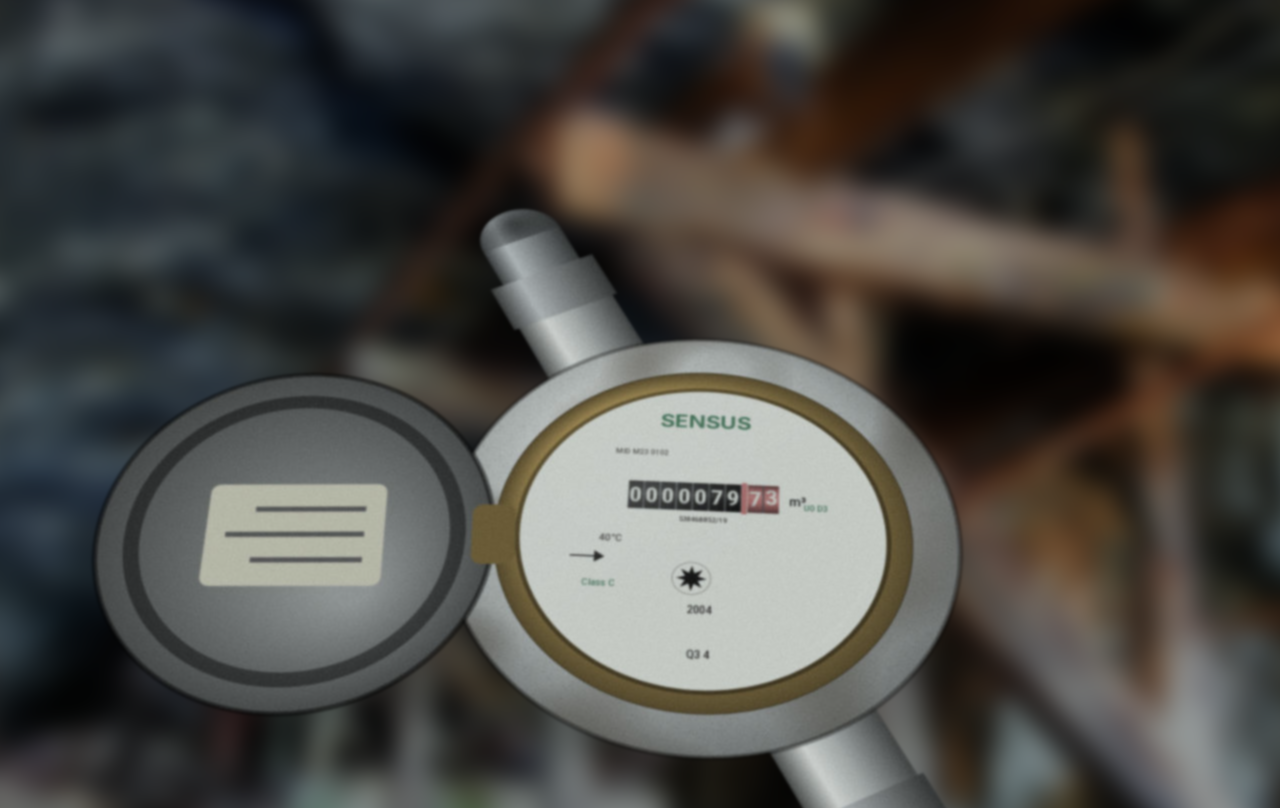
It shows value=79.73 unit=m³
